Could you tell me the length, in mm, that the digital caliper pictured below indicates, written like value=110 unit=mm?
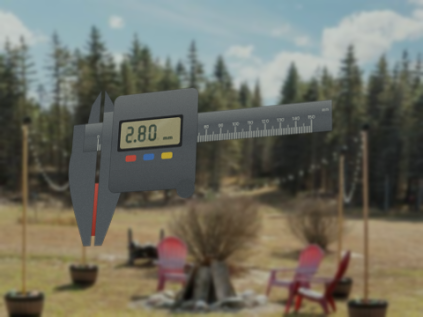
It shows value=2.80 unit=mm
